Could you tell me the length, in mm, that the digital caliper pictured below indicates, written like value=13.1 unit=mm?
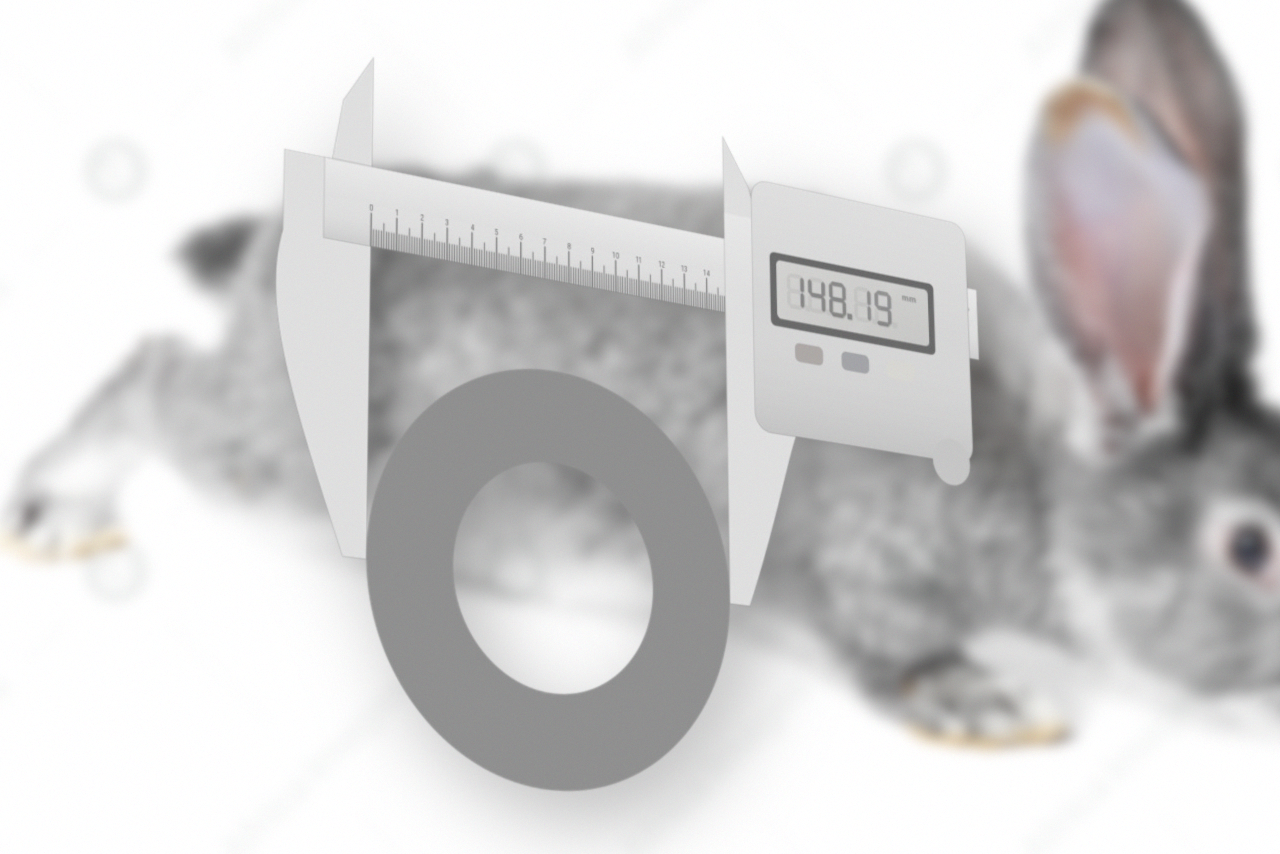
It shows value=148.19 unit=mm
